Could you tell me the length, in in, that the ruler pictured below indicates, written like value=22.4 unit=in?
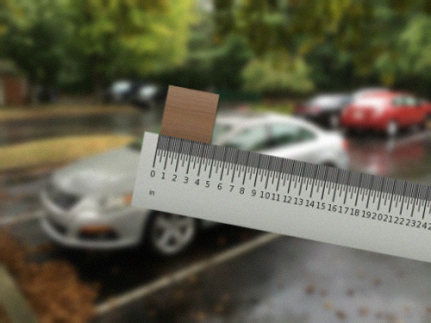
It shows value=4.5 unit=in
